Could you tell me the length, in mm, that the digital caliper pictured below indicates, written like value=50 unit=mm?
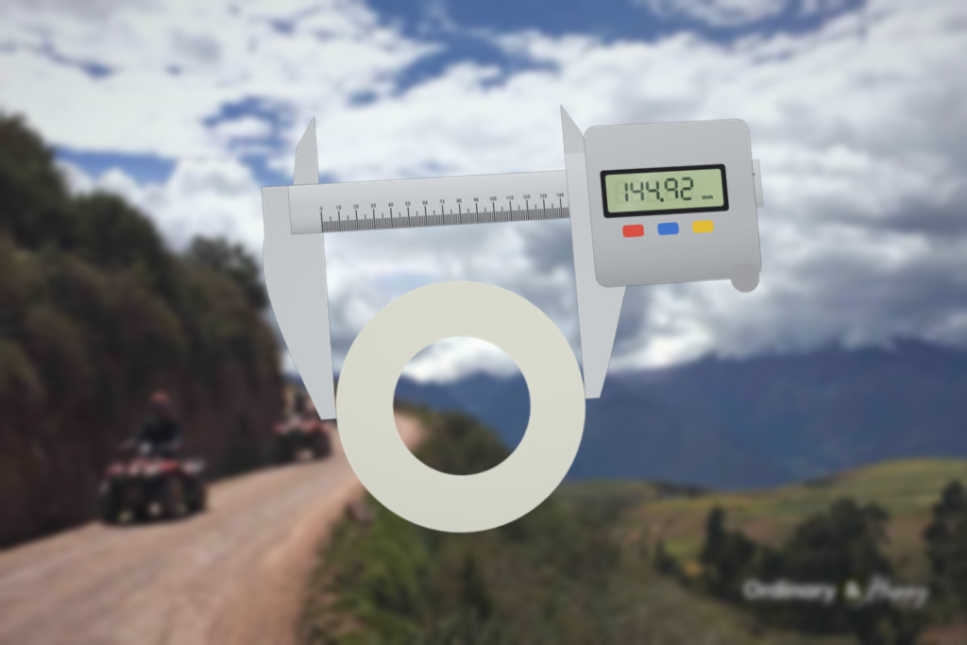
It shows value=144.92 unit=mm
